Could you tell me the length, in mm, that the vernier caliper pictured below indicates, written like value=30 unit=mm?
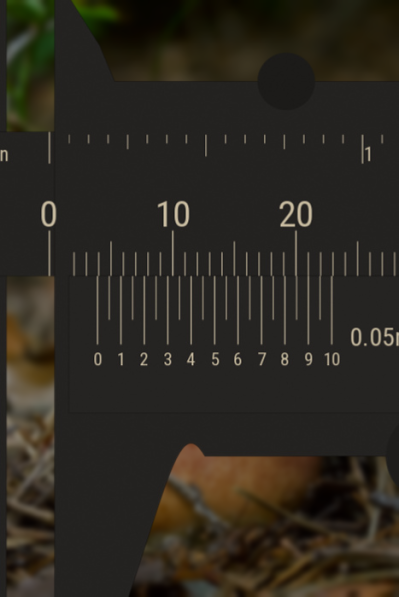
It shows value=3.9 unit=mm
